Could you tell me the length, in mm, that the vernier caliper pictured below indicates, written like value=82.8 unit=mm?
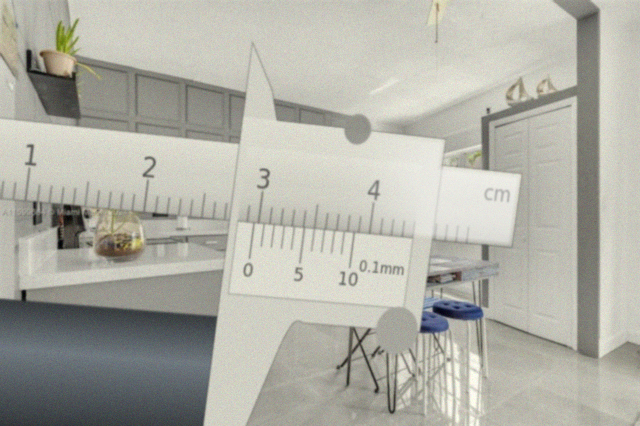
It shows value=29.6 unit=mm
